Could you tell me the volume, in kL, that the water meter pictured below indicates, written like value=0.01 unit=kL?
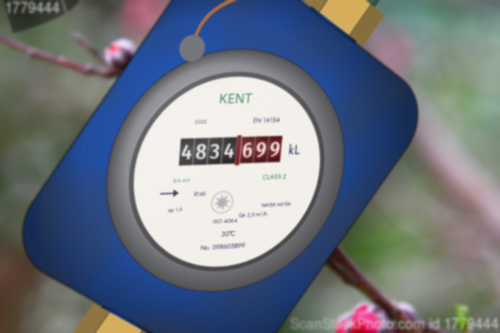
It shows value=4834.699 unit=kL
